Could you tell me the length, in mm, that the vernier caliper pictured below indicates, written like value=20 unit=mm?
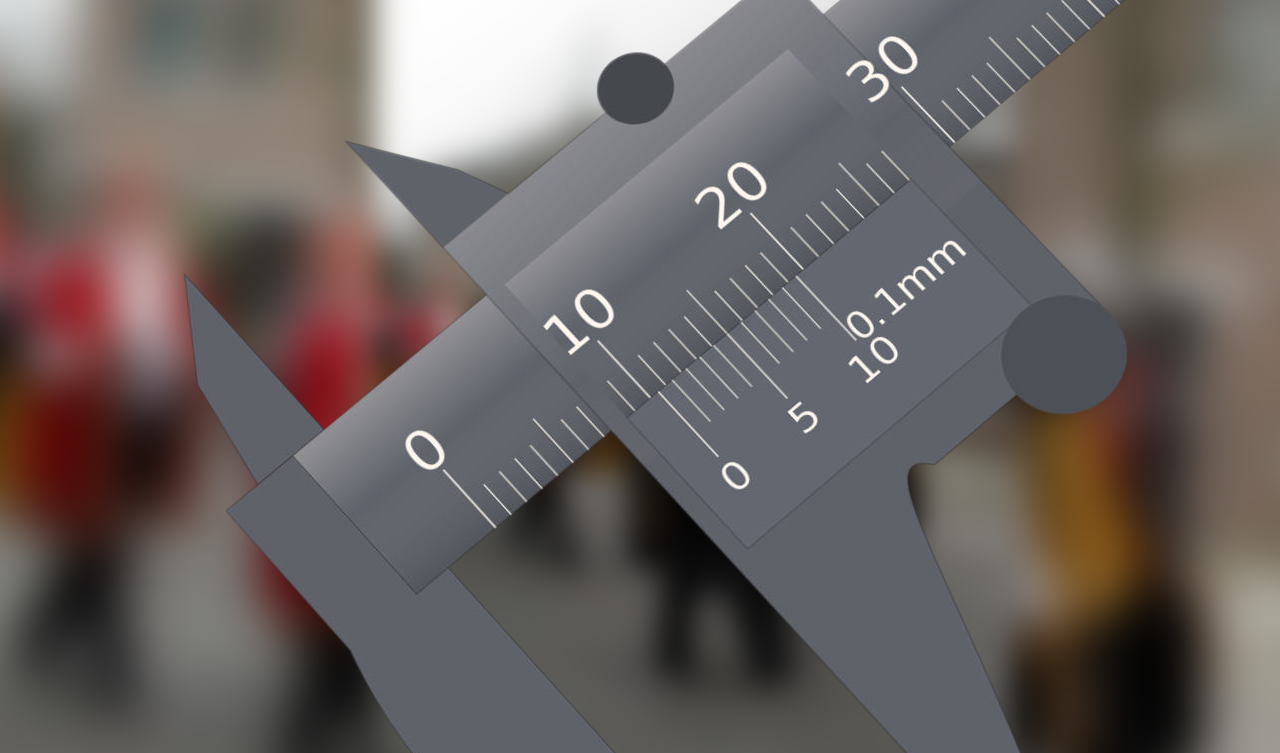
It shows value=10.5 unit=mm
